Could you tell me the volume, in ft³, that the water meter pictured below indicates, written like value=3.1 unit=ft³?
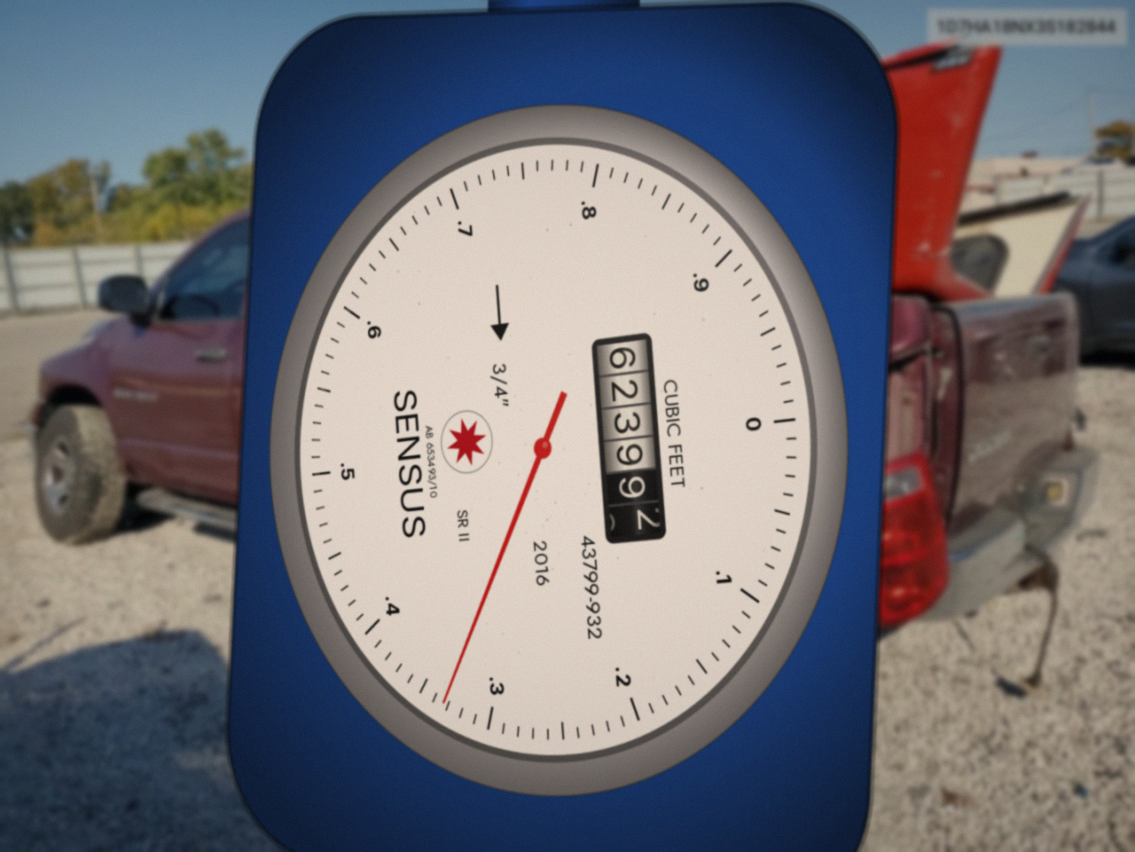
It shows value=623992.33 unit=ft³
